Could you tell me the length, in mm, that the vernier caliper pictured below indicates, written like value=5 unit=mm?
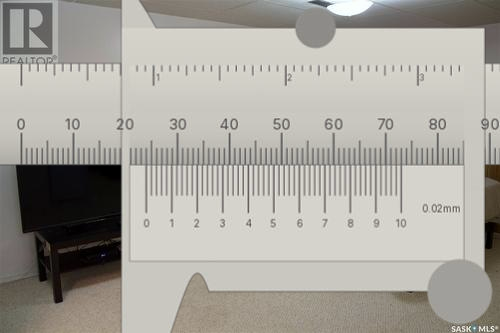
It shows value=24.0 unit=mm
